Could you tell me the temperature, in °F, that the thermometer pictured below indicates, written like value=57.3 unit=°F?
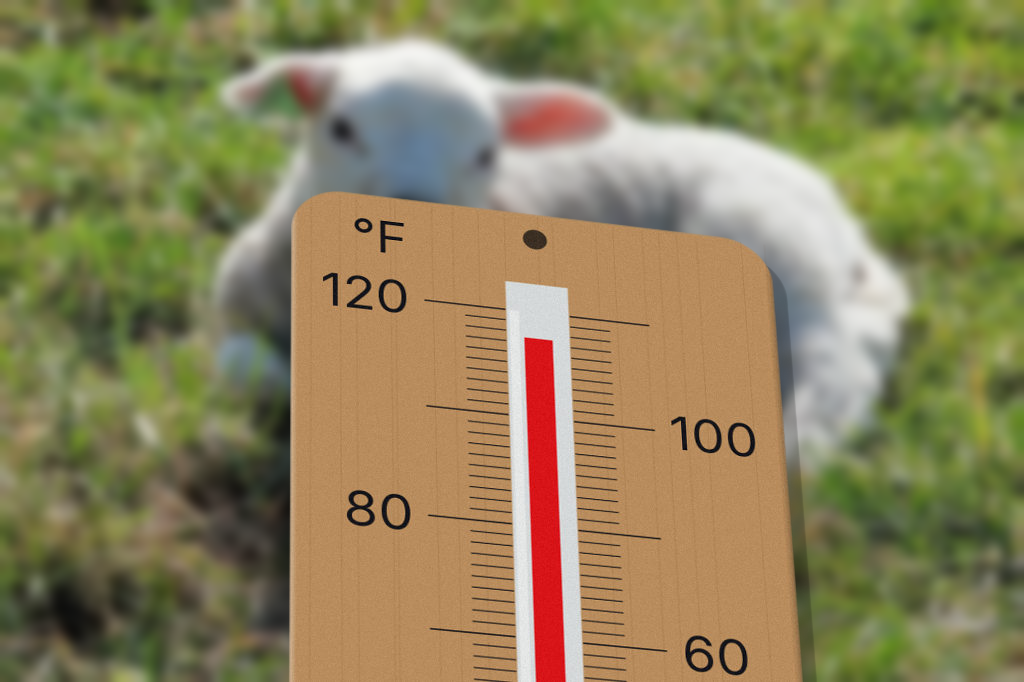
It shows value=115 unit=°F
